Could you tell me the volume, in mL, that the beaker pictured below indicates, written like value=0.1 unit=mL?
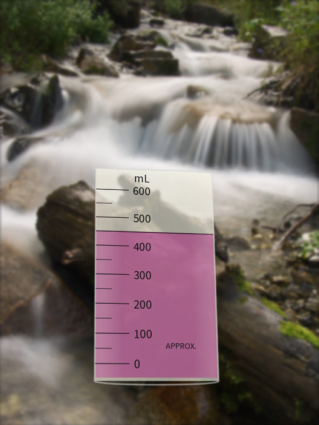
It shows value=450 unit=mL
